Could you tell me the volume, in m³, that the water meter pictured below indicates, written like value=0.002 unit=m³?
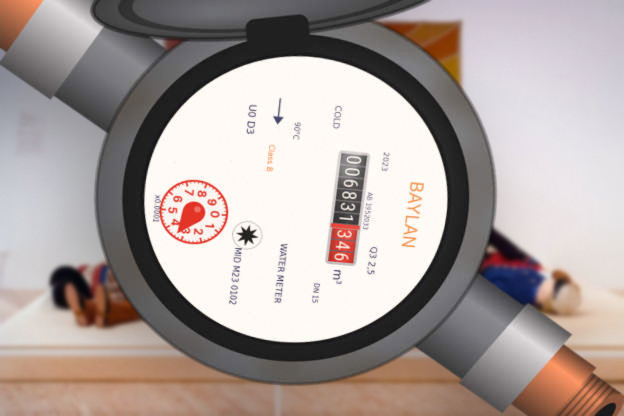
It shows value=6831.3463 unit=m³
